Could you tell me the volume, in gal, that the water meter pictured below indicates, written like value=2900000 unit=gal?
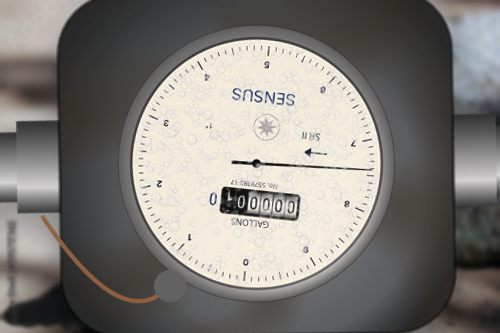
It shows value=7.4 unit=gal
